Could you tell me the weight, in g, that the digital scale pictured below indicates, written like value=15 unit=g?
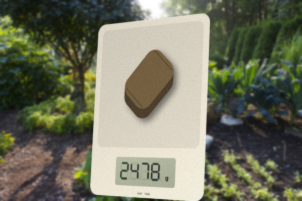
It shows value=2478 unit=g
